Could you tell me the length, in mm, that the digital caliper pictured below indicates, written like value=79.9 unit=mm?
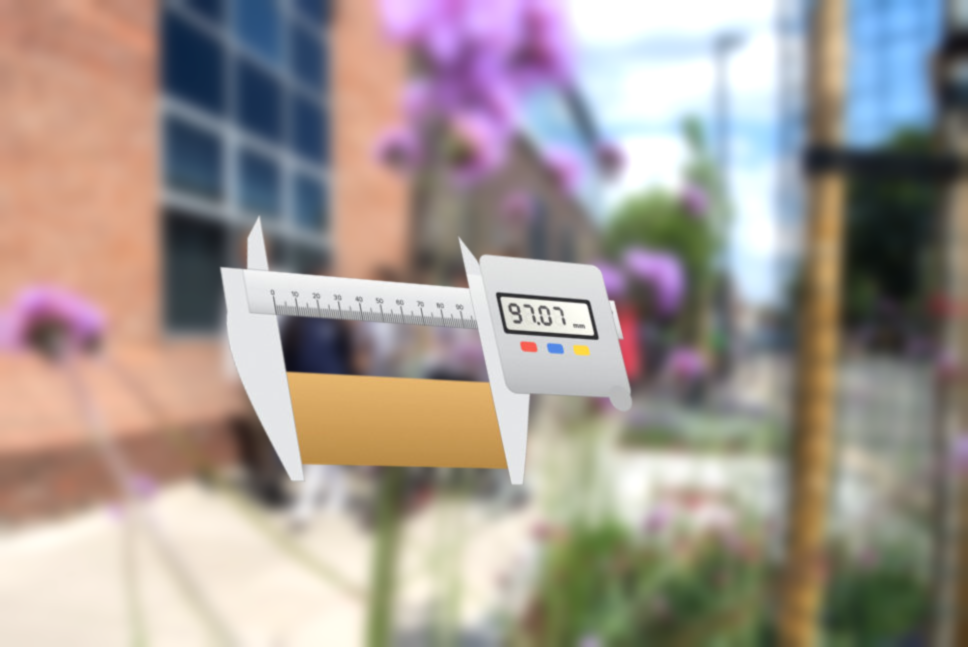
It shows value=97.07 unit=mm
